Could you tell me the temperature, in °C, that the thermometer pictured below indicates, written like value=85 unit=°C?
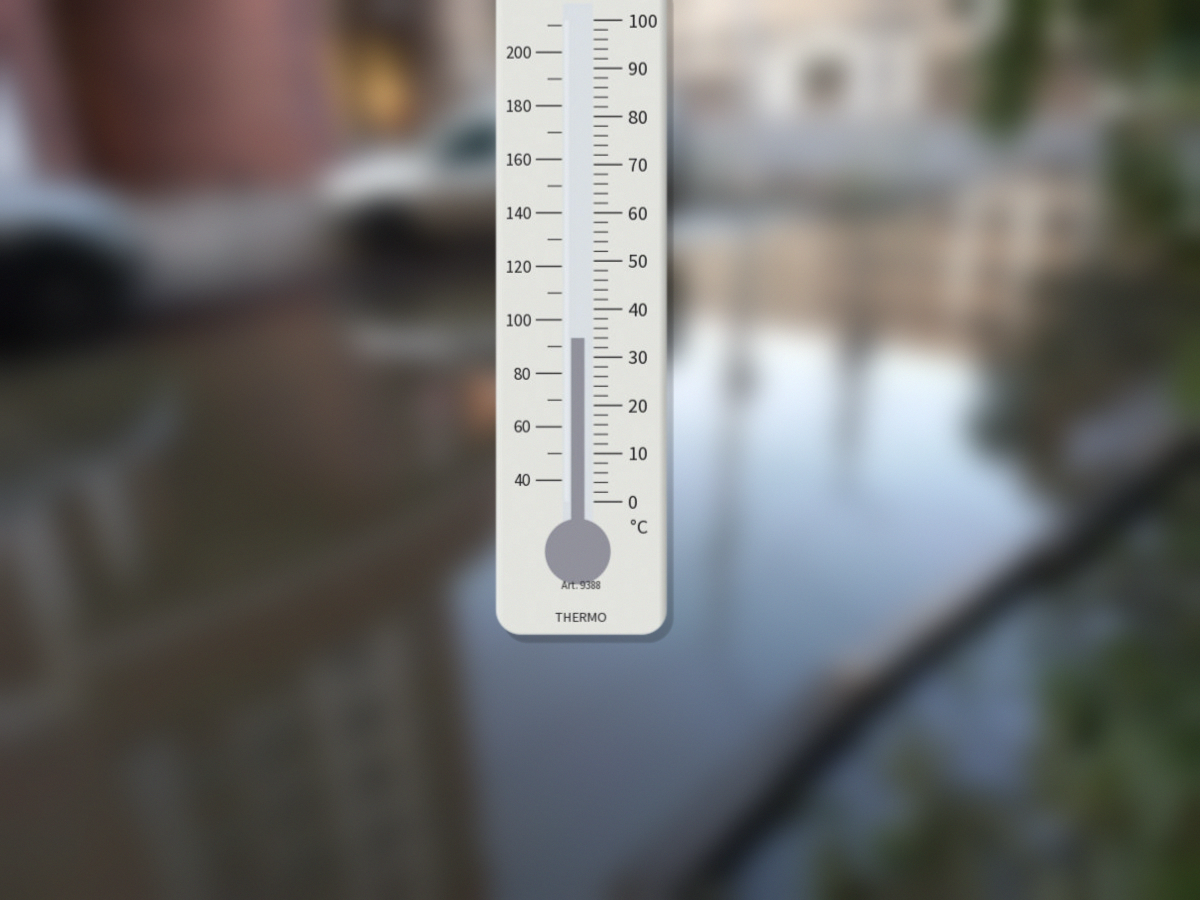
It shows value=34 unit=°C
